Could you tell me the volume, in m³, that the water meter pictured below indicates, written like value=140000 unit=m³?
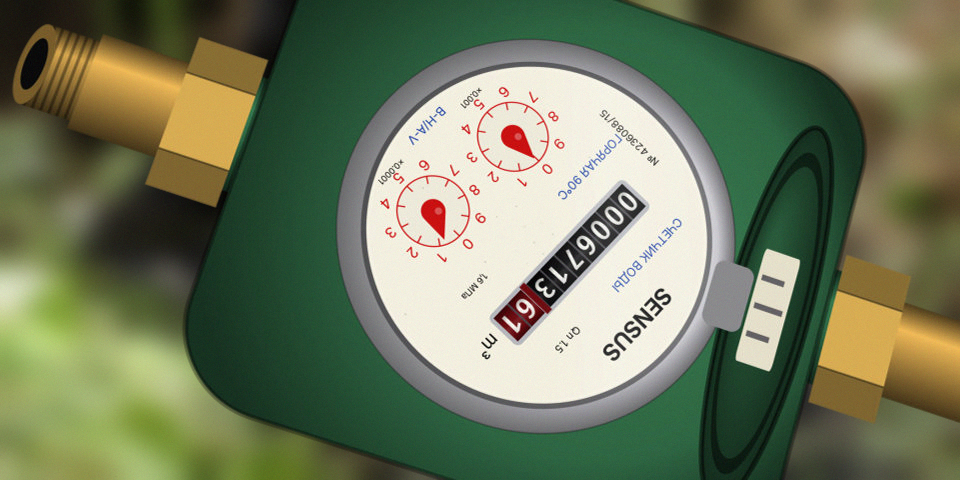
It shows value=6713.6100 unit=m³
